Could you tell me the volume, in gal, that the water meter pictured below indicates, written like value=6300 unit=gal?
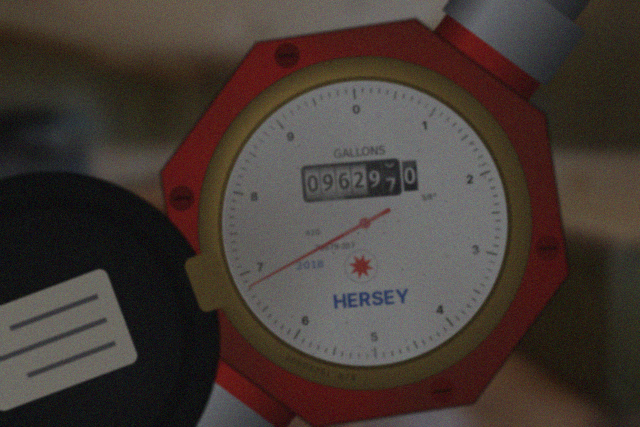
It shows value=962966.8 unit=gal
